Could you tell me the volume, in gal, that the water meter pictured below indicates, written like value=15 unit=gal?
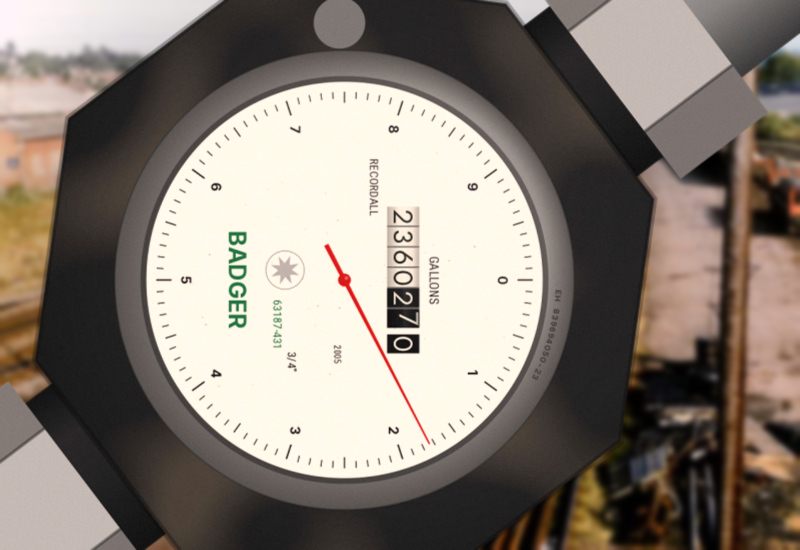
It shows value=2360271.7 unit=gal
